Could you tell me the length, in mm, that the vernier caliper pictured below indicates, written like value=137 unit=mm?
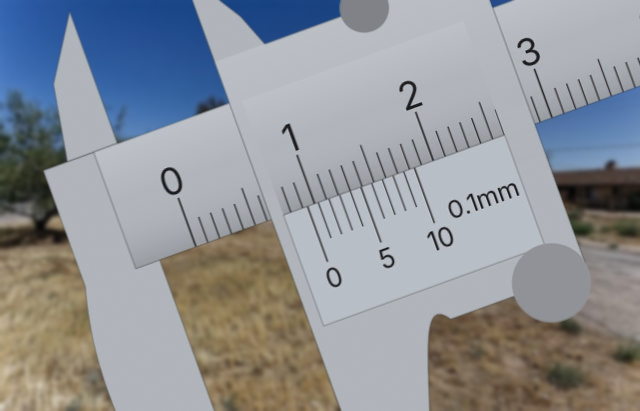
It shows value=9.4 unit=mm
